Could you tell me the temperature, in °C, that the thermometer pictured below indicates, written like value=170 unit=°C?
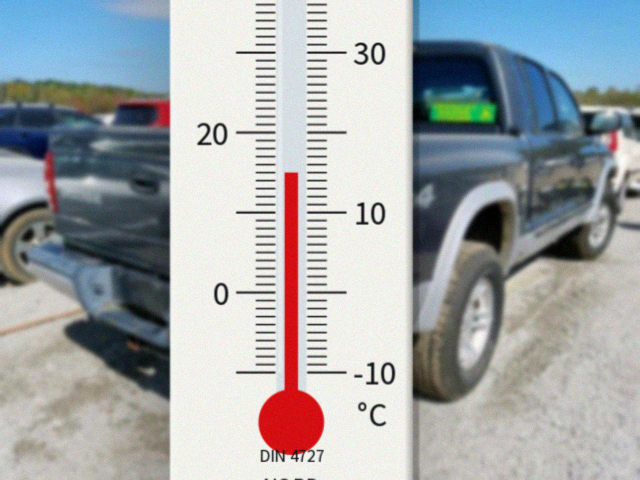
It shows value=15 unit=°C
